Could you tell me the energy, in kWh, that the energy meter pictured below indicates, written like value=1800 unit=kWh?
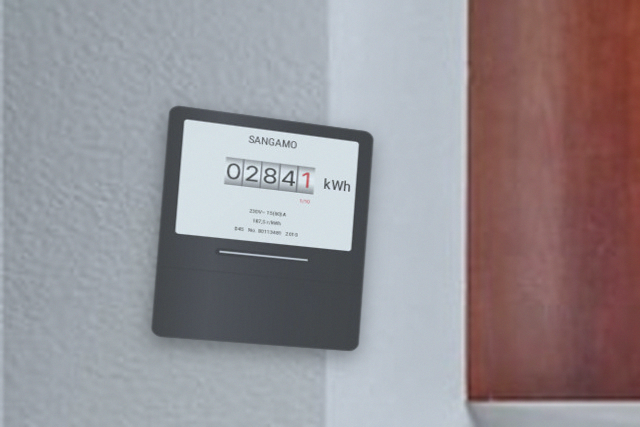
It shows value=284.1 unit=kWh
